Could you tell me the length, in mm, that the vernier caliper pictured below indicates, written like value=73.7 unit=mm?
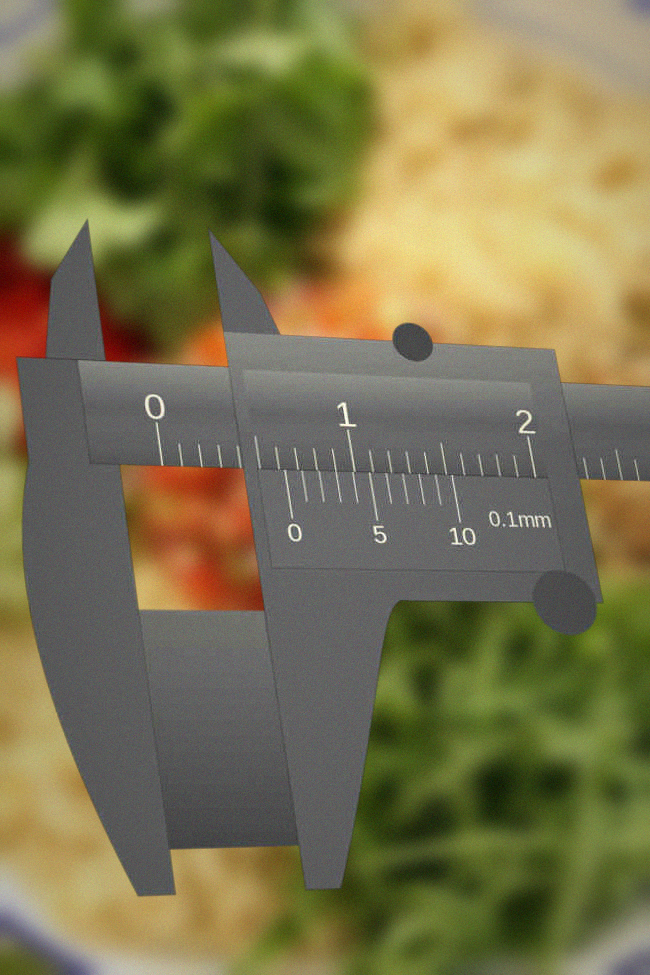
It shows value=6.3 unit=mm
